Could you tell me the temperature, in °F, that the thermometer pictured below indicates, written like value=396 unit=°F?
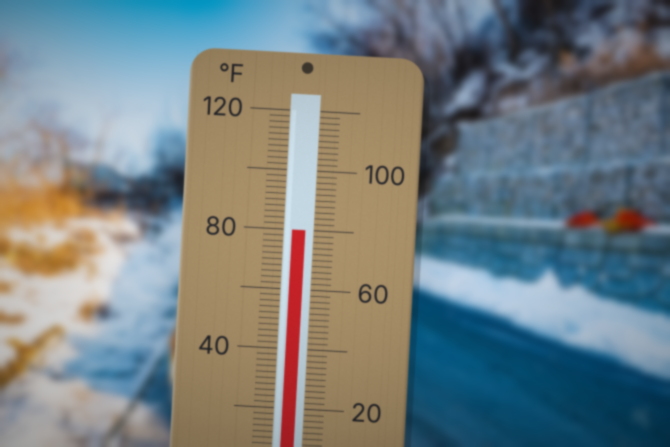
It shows value=80 unit=°F
